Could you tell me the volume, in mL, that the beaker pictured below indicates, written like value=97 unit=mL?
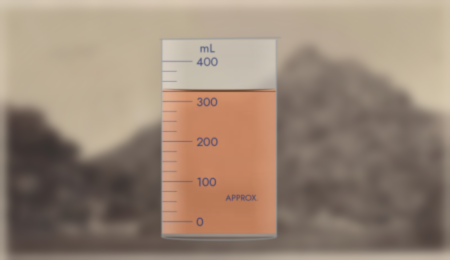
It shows value=325 unit=mL
